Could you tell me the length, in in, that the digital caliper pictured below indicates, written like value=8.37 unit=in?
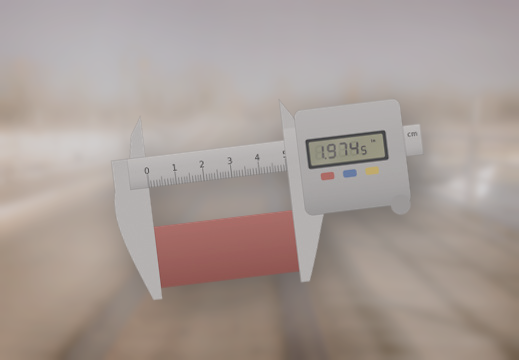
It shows value=1.9745 unit=in
